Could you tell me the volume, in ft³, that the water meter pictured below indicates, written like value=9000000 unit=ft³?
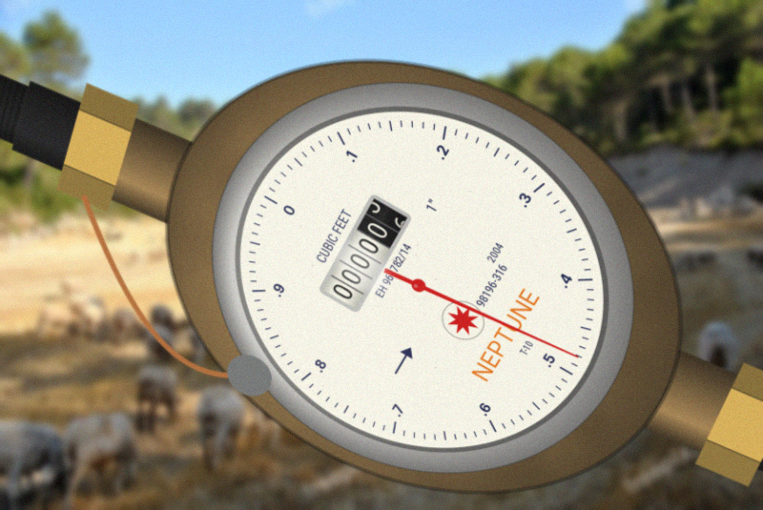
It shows value=5.48 unit=ft³
